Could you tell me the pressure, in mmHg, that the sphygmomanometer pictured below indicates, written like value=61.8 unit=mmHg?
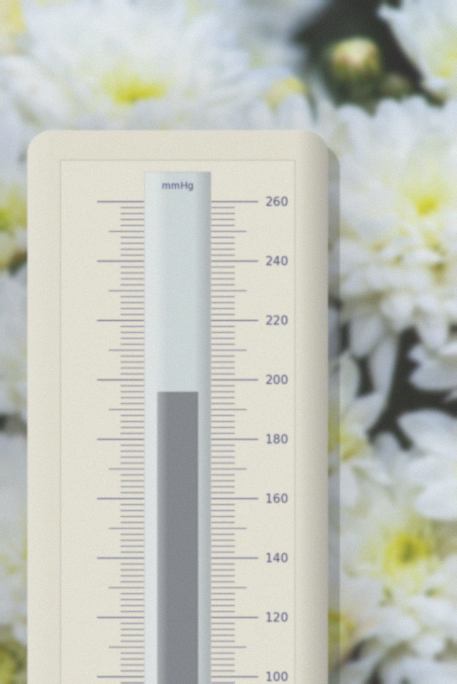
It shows value=196 unit=mmHg
